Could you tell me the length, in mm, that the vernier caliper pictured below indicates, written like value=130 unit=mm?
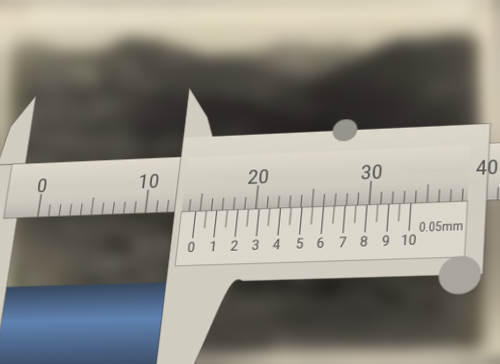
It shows value=14.6 unit=mm
